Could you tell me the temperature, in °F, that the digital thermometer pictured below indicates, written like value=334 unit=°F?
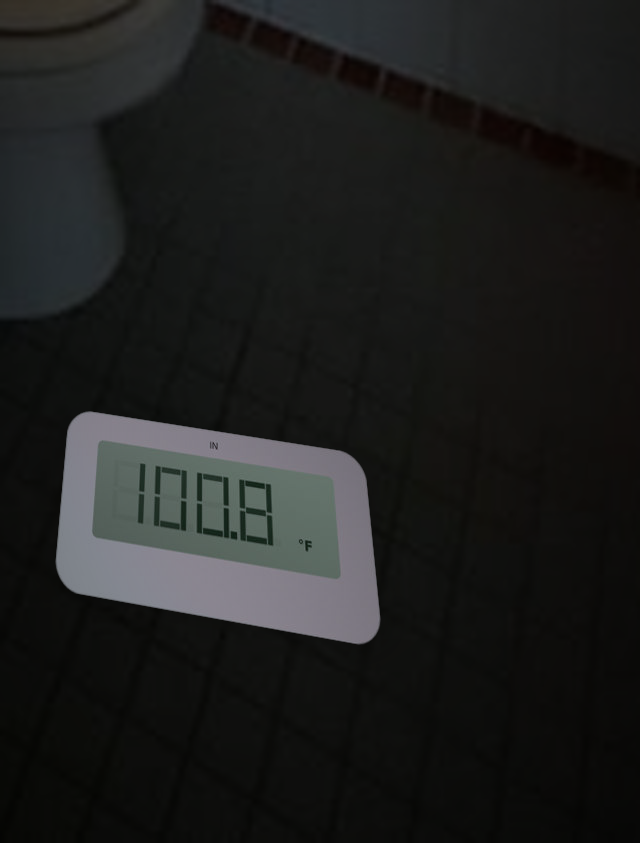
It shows value=100.8 unit=°F
